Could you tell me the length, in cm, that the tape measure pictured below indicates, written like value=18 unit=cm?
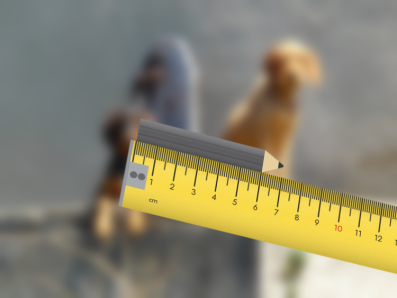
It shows value=7 unit=cm
